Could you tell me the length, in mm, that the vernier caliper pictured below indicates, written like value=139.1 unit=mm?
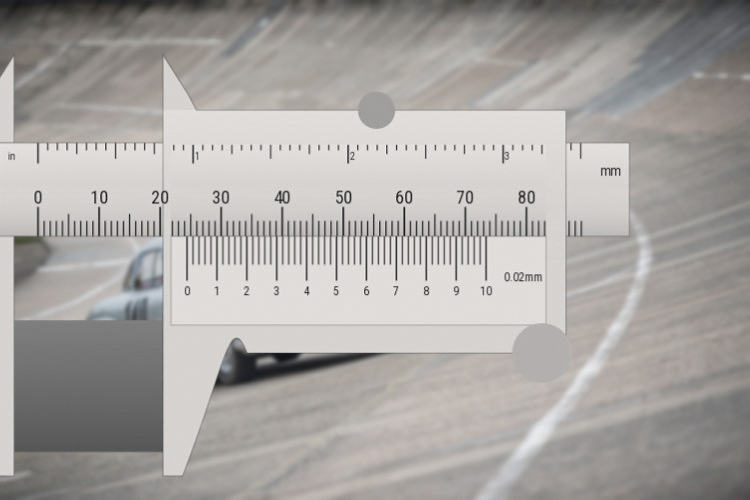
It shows value=24.4 unit=mm
